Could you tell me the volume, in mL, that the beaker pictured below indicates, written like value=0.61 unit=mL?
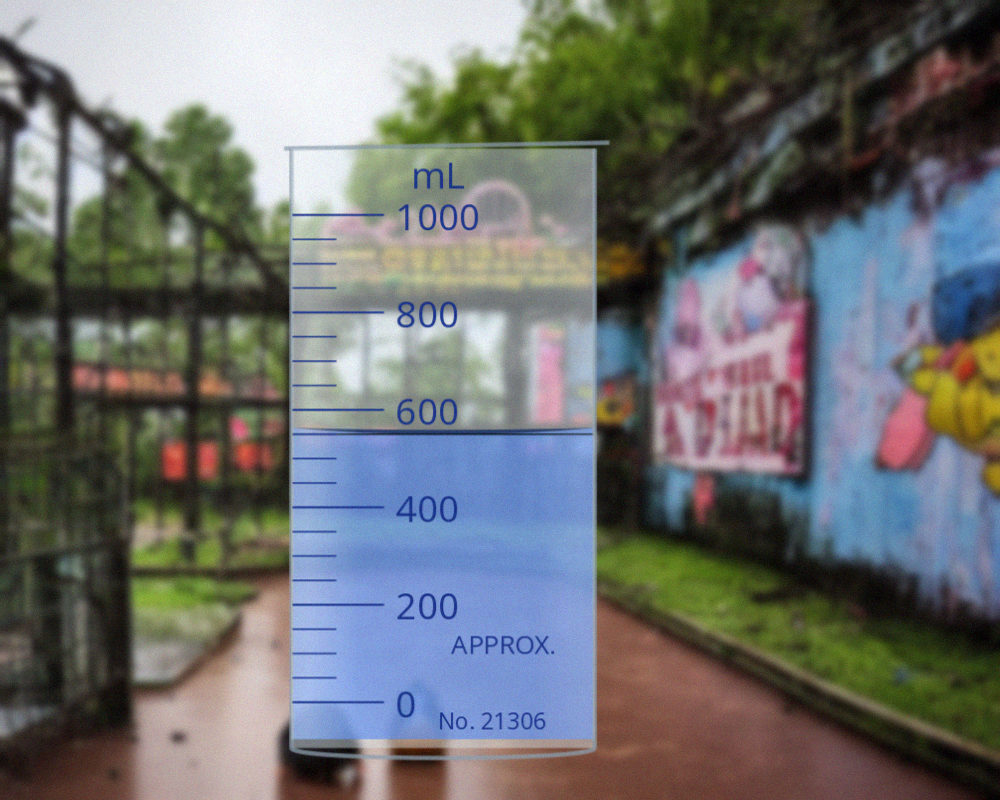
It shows value=550 unit=mL
